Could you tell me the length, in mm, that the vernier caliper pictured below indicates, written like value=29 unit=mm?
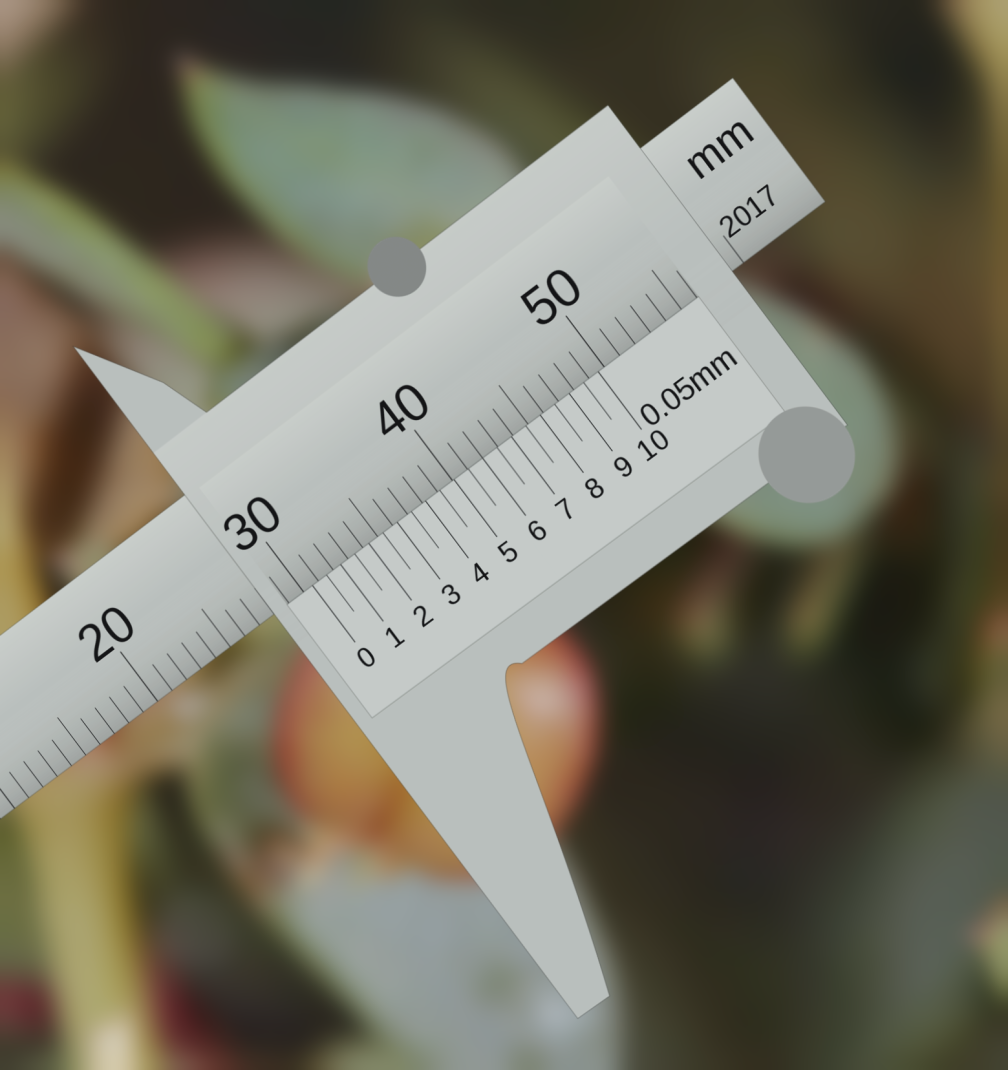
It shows value=30.6 unit=mm
